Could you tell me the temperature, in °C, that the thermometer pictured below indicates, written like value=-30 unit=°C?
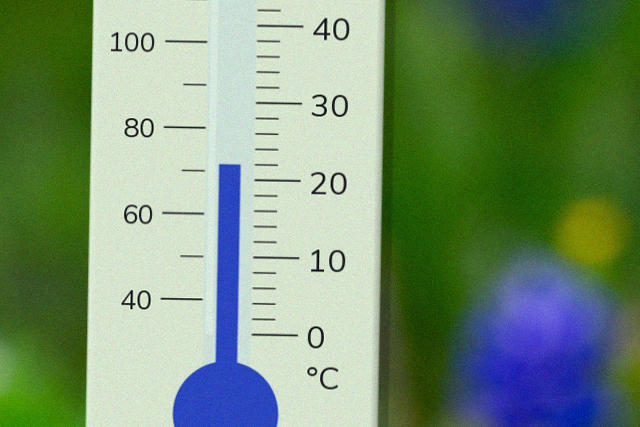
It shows value=22 unit=°C
